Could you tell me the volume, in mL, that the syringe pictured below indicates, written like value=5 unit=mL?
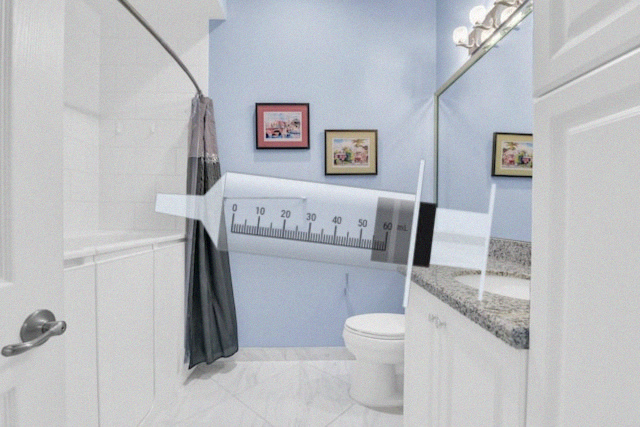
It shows value=55 unit=mL
